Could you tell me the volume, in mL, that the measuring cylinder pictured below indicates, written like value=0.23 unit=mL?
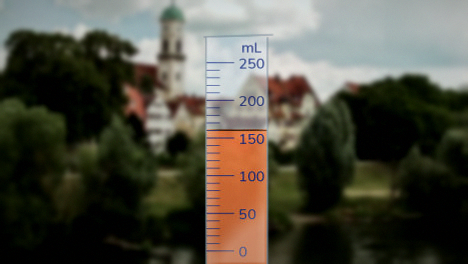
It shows value=160 unit=mL
